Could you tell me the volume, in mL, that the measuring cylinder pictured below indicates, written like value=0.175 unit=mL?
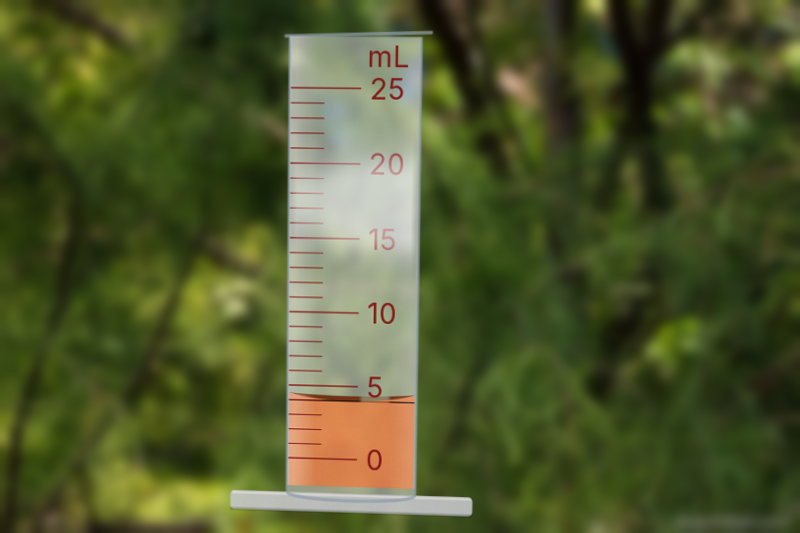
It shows value=4 unit=mL
